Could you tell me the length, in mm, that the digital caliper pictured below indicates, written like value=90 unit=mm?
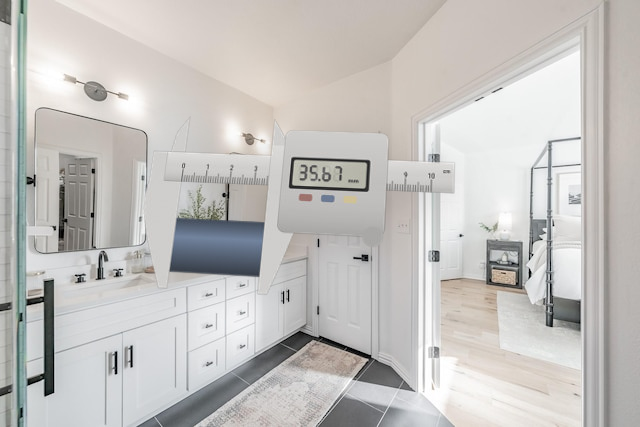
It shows value=35.67 unit=mm
